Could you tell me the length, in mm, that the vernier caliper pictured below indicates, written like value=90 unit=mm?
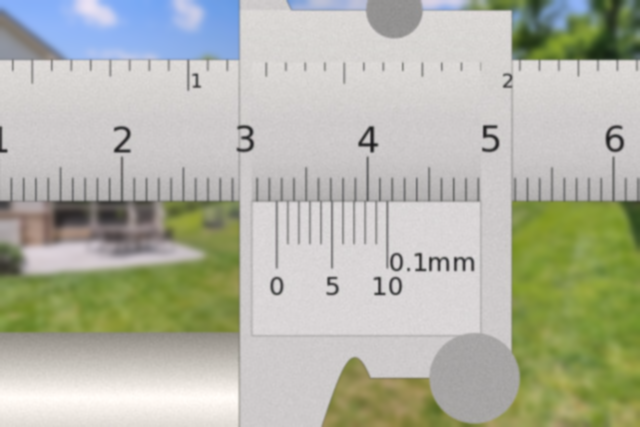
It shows value=32.6 unit=mm
